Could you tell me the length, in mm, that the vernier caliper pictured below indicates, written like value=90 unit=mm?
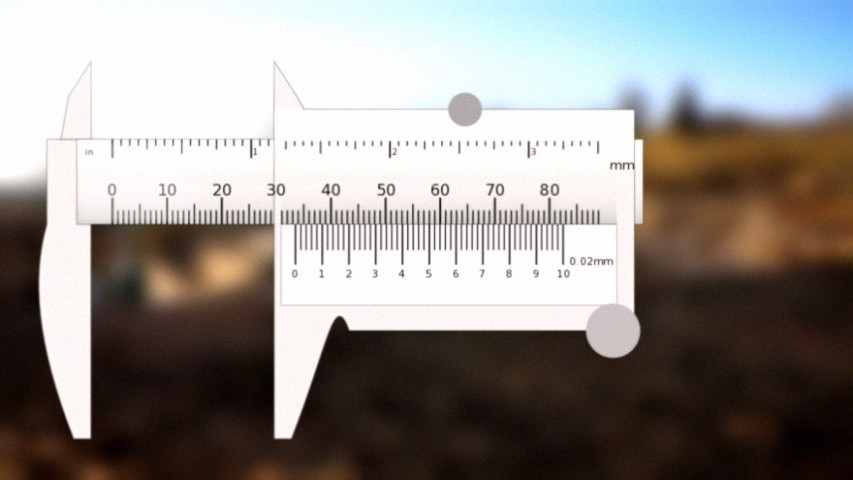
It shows value=33.5 unit=mm
